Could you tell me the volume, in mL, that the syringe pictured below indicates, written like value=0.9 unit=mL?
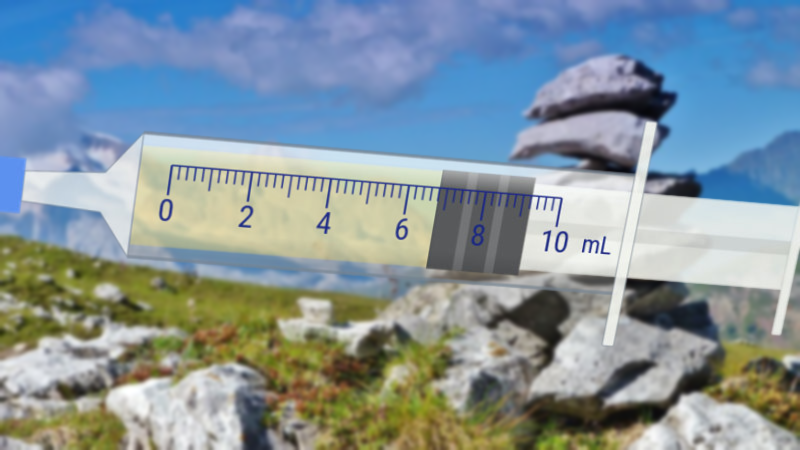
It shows value=6.8 unit=mL
